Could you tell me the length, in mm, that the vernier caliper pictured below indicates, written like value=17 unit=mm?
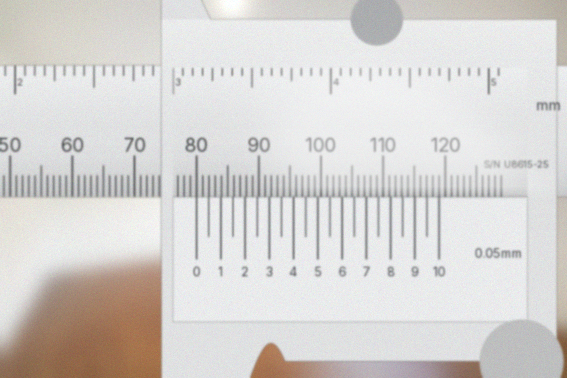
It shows value=80.0 unit=mm
